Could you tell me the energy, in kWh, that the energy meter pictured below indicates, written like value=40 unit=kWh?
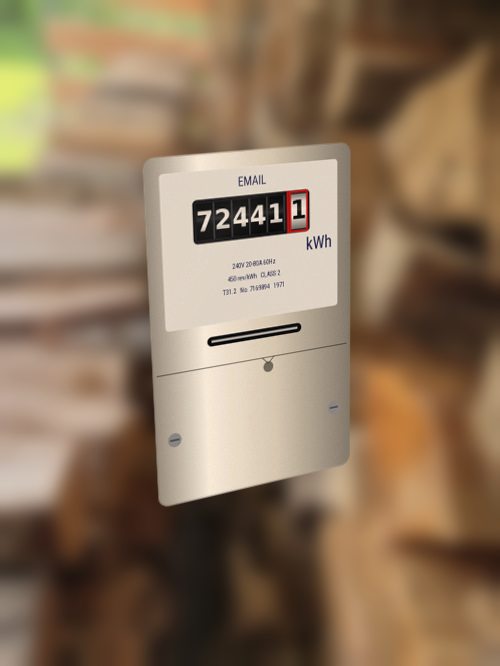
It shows value=72441.1 unit=kWh
